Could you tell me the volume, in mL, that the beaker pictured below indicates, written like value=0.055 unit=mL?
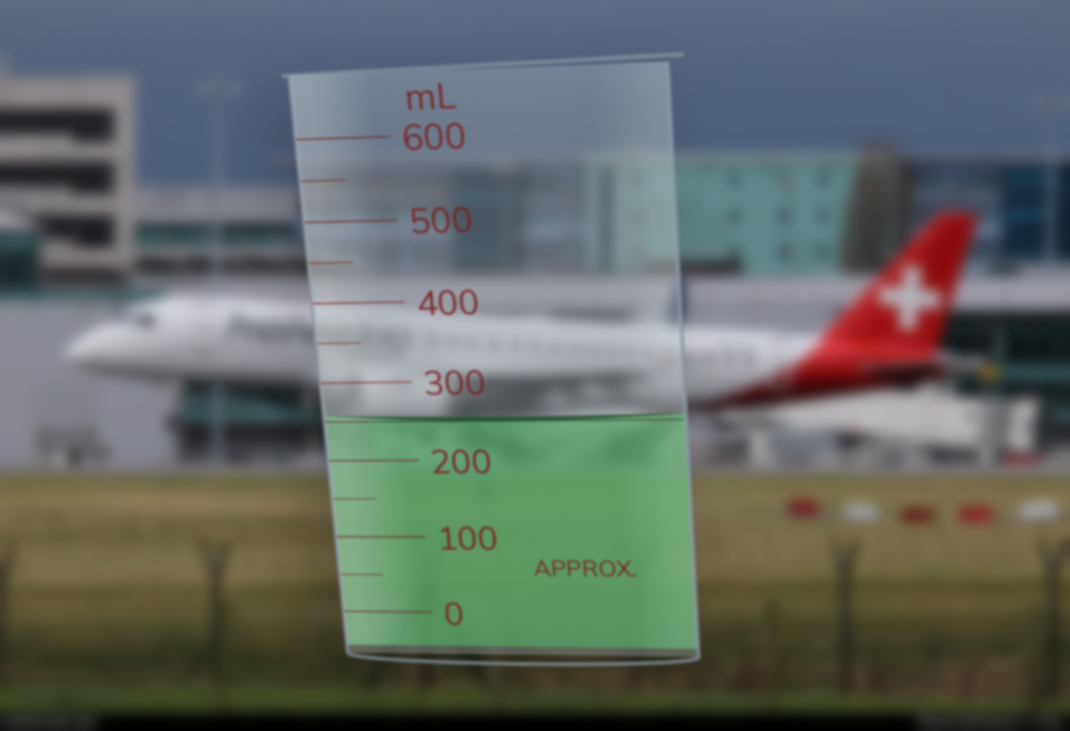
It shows value=250 unit=mL
